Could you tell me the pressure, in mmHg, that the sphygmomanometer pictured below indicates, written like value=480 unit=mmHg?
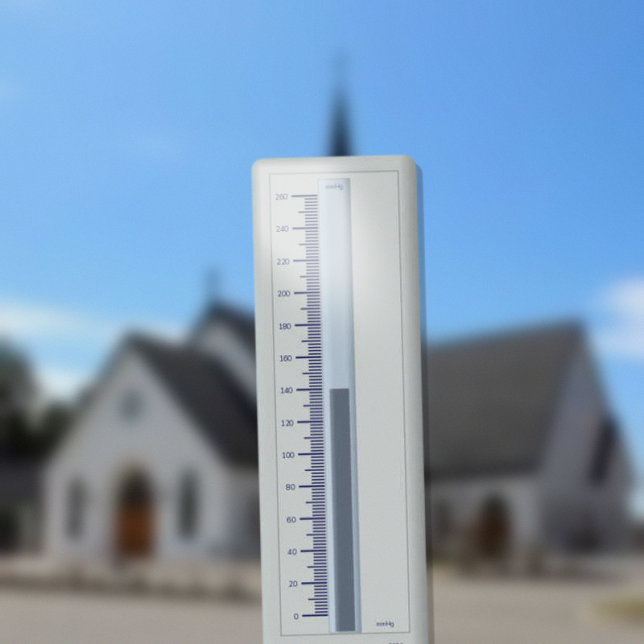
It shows value=140 unit=mmHg
